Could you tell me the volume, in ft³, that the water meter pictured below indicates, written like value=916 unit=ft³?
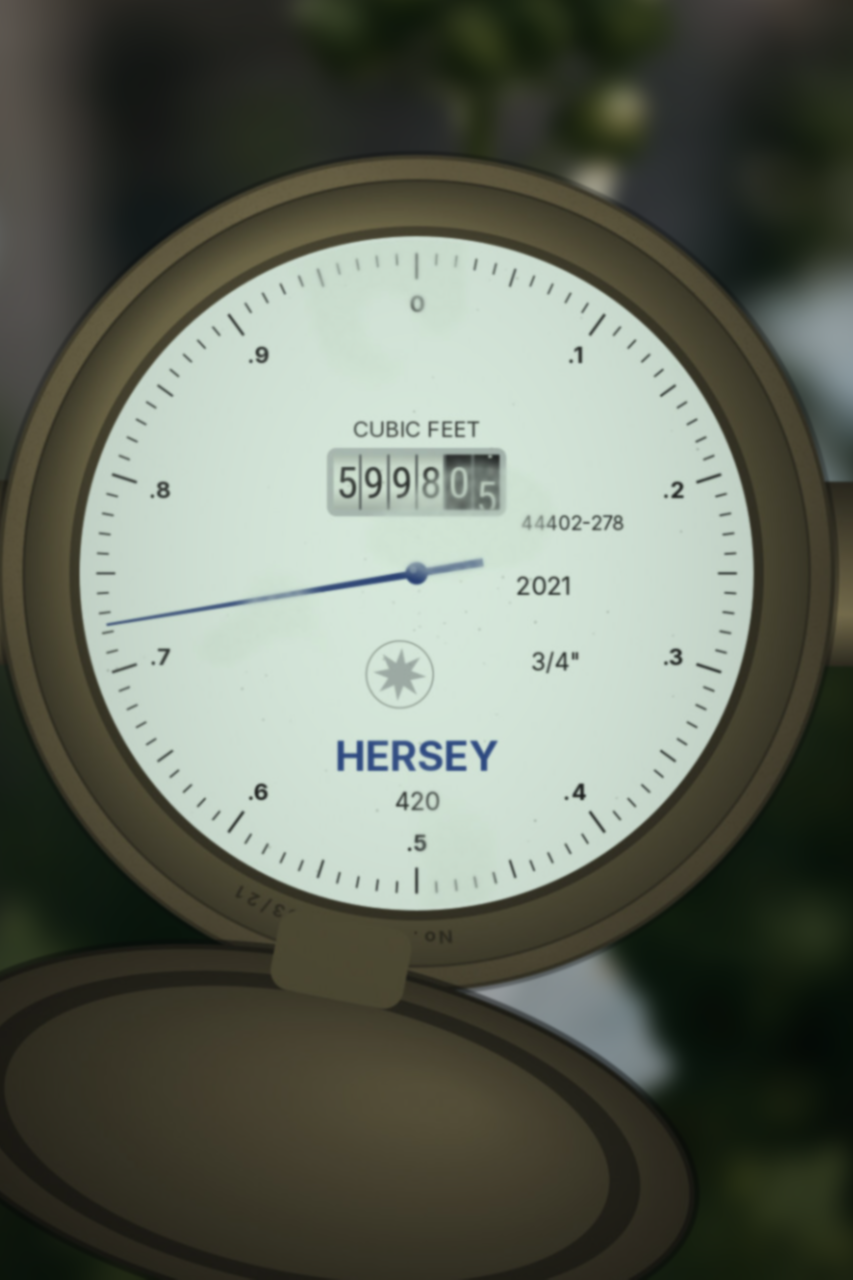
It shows value=599804.72 unit=ft³
